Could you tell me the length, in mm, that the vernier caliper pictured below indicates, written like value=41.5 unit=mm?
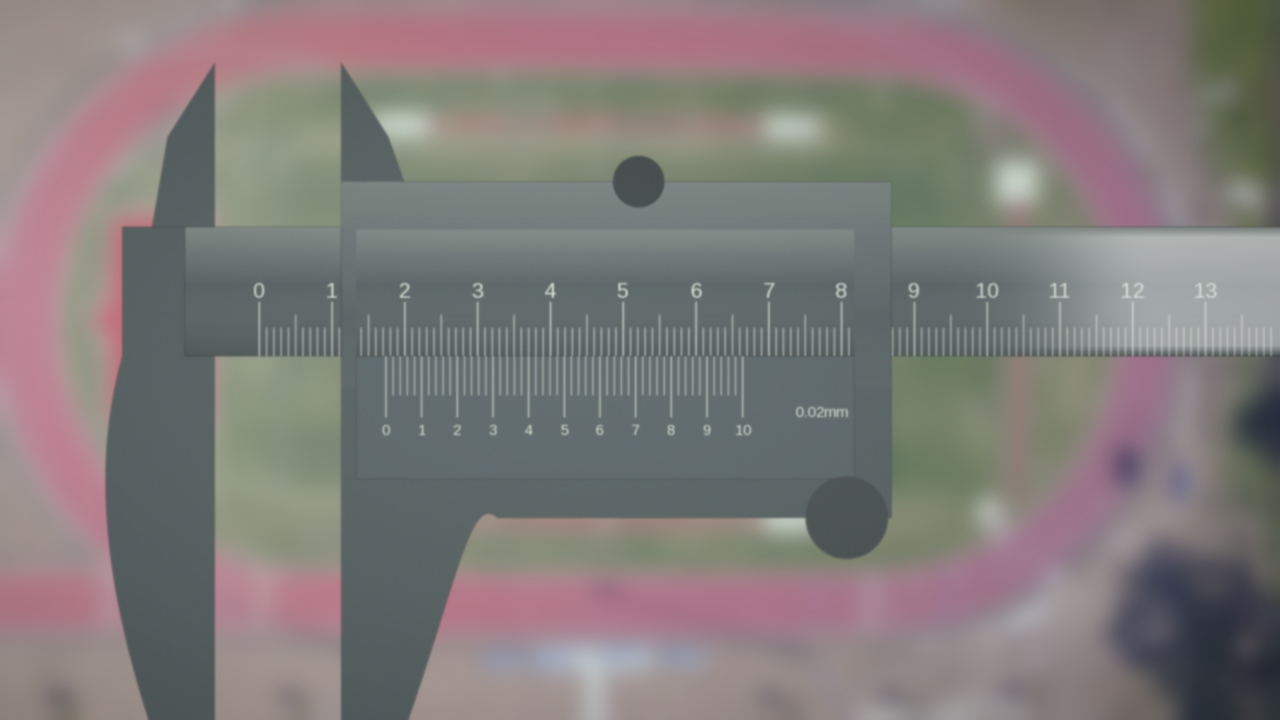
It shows value=17.4 unit=mm
